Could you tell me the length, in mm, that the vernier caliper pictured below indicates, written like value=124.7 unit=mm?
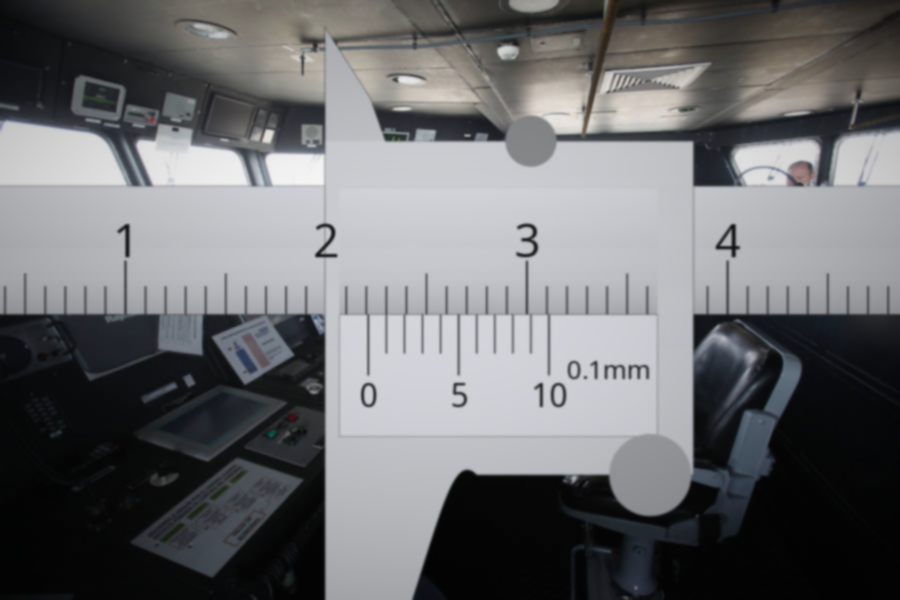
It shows value=22.1 unit=mm
